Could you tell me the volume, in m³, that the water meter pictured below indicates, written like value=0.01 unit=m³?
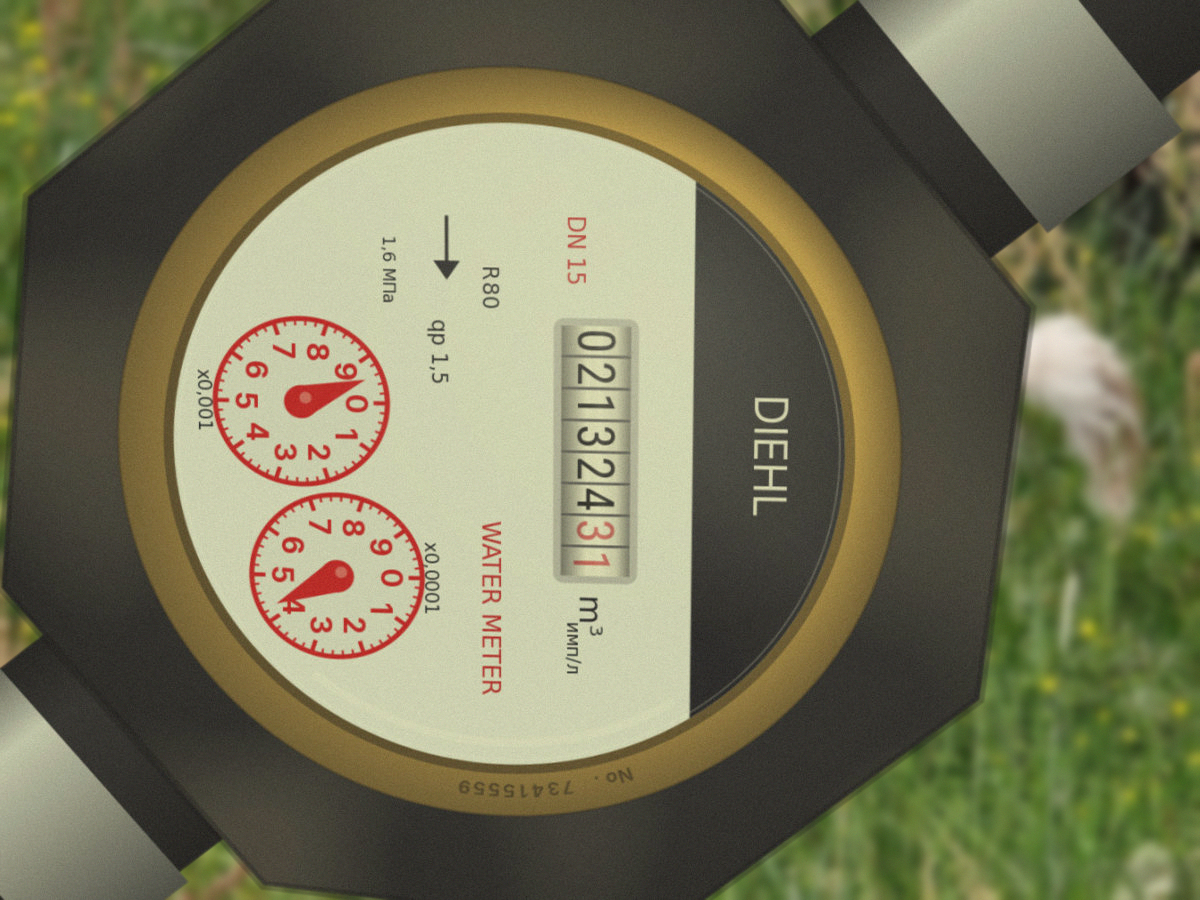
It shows value=21324.3094 unit=m³
